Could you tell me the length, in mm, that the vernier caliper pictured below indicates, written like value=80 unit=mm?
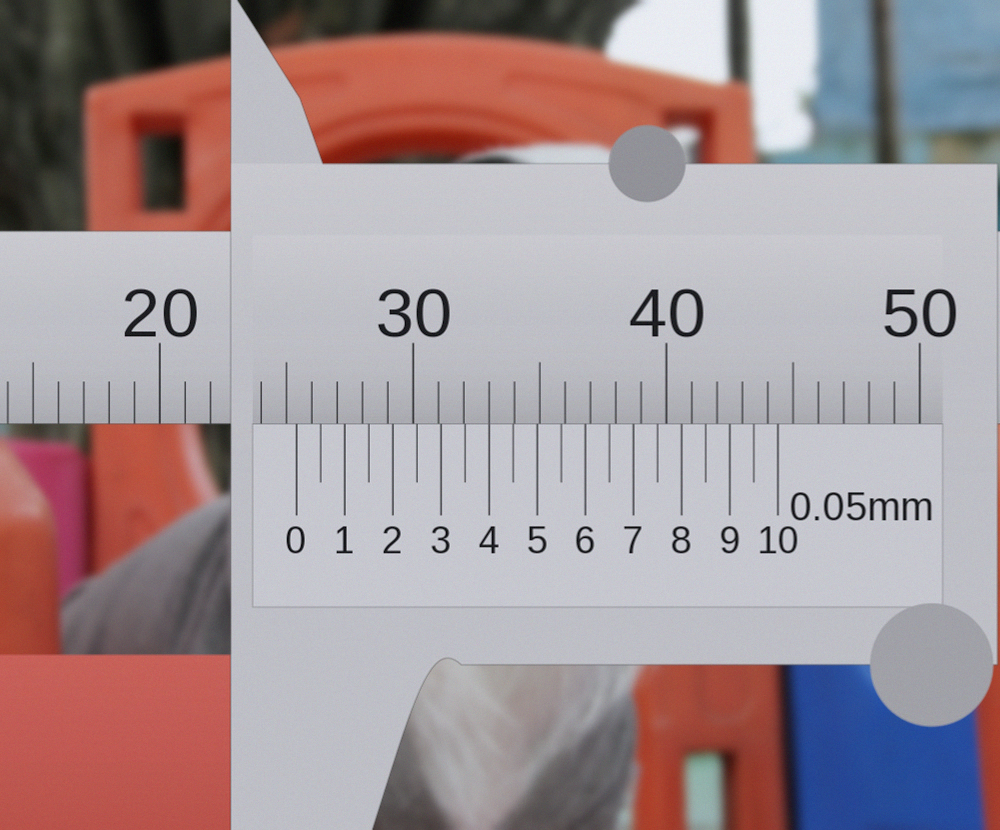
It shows value=25.40 unit=mm
